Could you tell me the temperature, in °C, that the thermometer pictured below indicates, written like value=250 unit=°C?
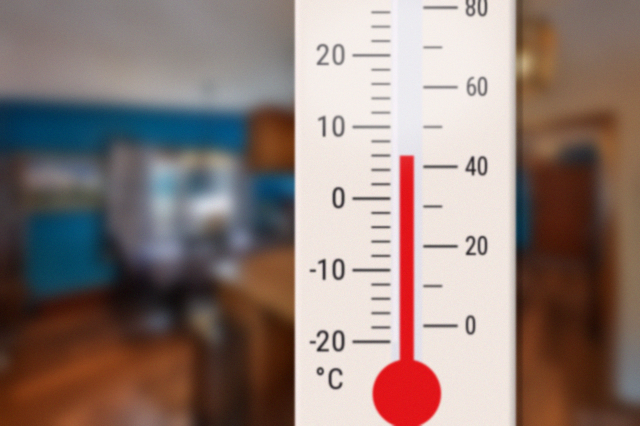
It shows value=6 unit=°C
